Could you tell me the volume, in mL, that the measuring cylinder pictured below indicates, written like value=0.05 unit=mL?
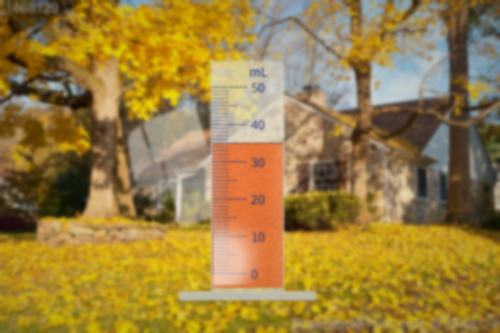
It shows value=35 unit=mL
